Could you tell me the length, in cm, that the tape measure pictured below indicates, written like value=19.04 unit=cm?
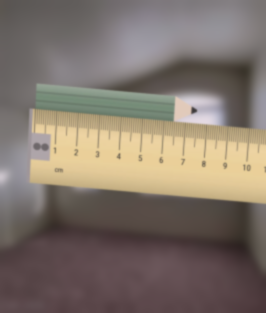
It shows value=7.5 unit=cm
